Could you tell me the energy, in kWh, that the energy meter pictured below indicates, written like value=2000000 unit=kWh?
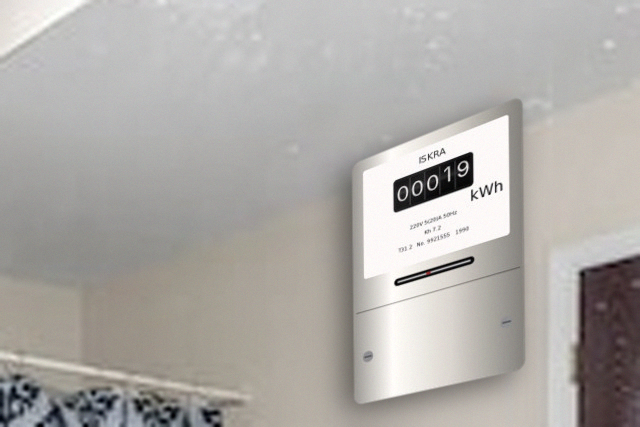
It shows value=19 unit=kWh
